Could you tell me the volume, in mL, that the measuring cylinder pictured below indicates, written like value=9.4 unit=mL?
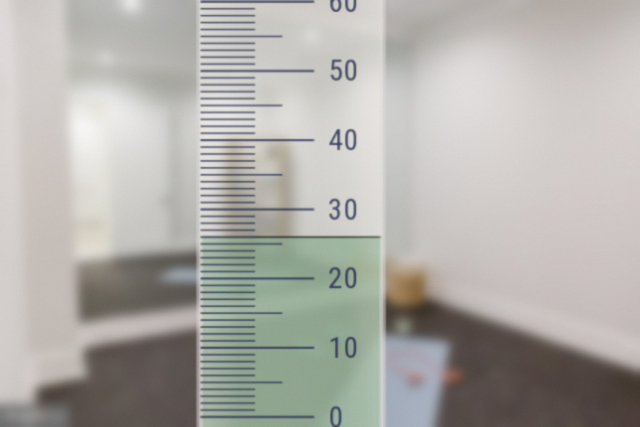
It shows value=26 unit=mL
